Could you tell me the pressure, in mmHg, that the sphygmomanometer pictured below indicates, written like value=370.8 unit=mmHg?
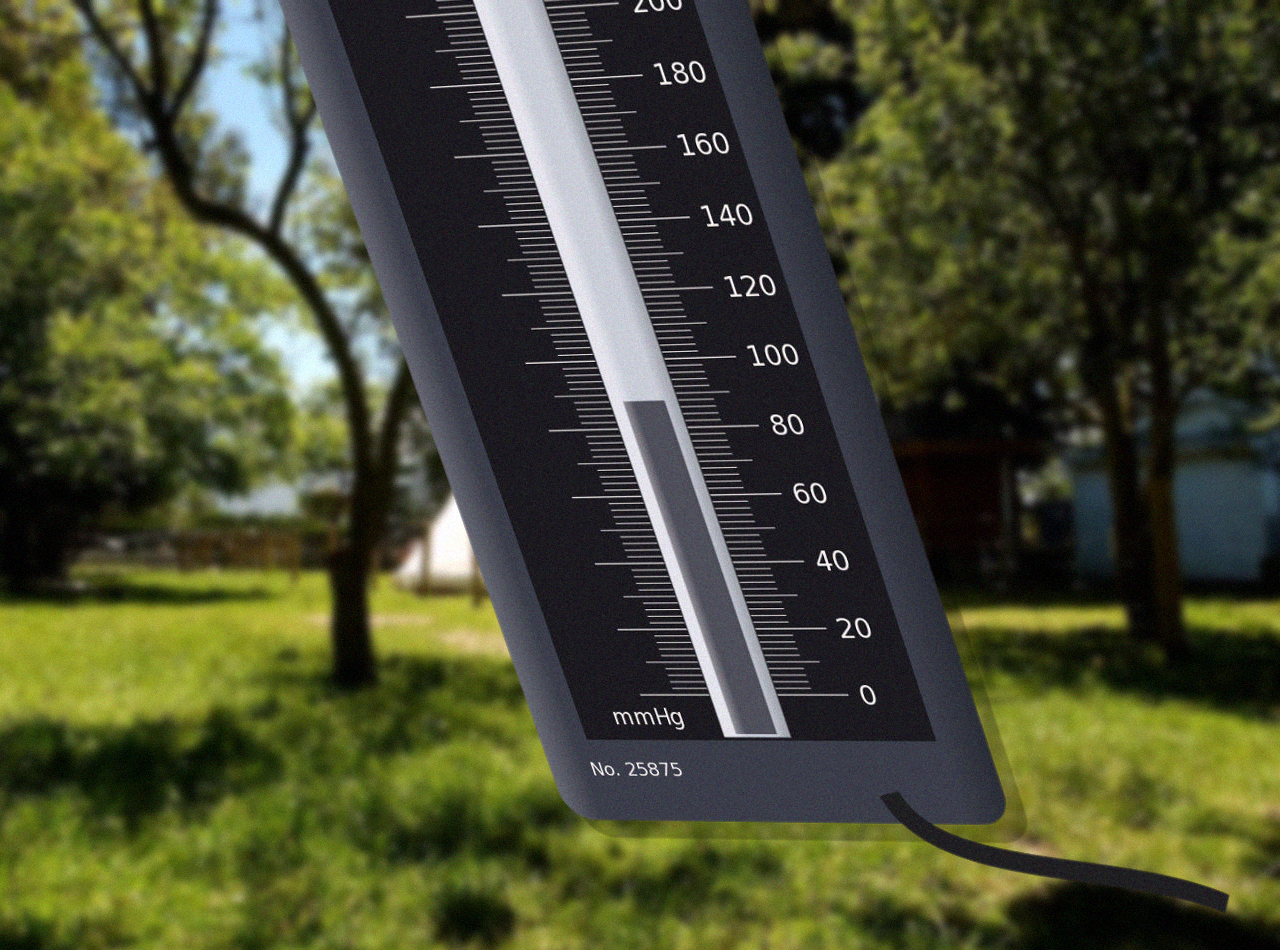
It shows value=88 unit=mmHg
